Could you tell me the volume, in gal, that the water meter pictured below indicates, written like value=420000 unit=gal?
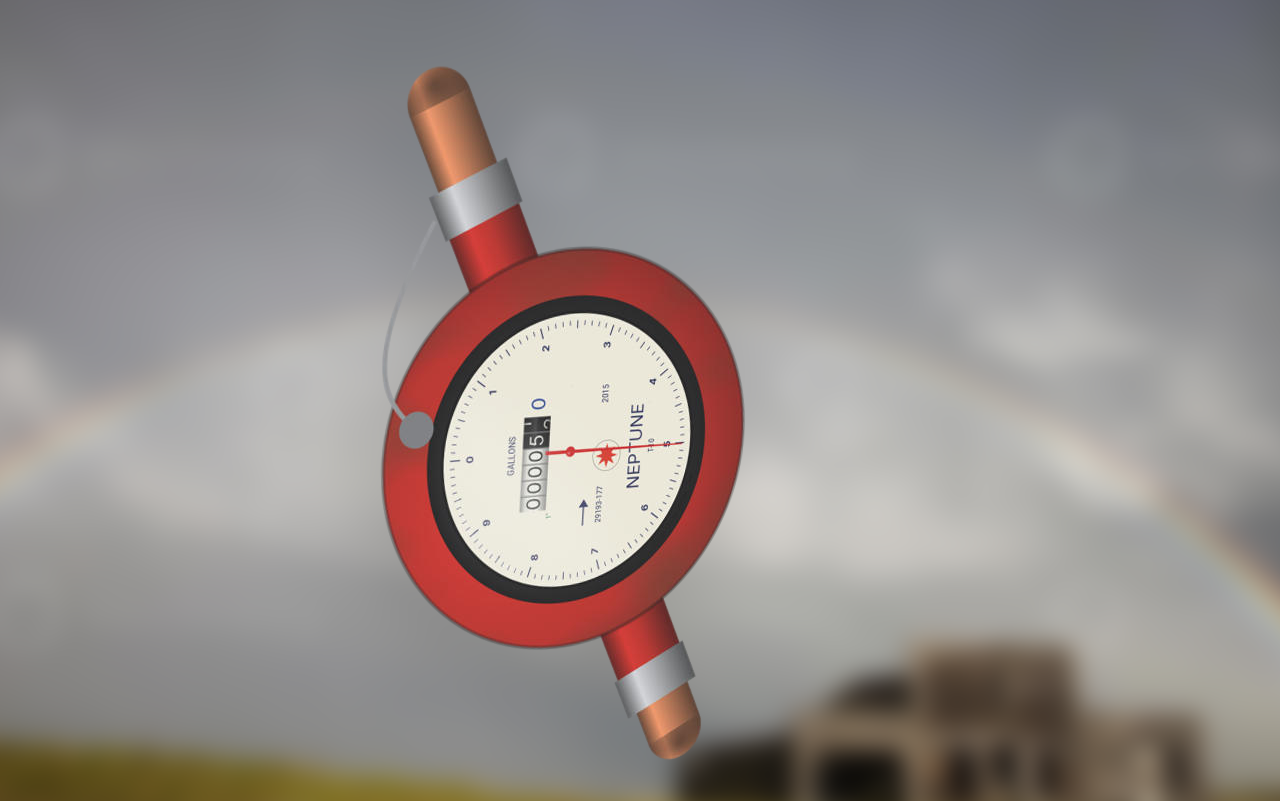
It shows value=515.0 unit=gal
